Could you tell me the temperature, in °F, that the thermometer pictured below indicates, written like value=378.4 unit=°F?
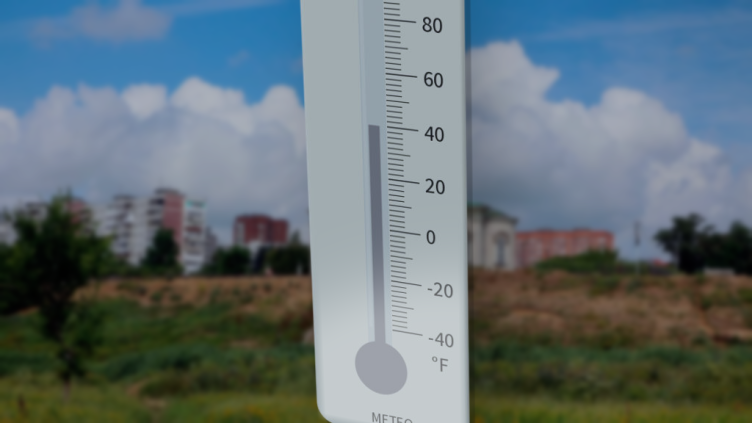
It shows value=40 unit=°F
